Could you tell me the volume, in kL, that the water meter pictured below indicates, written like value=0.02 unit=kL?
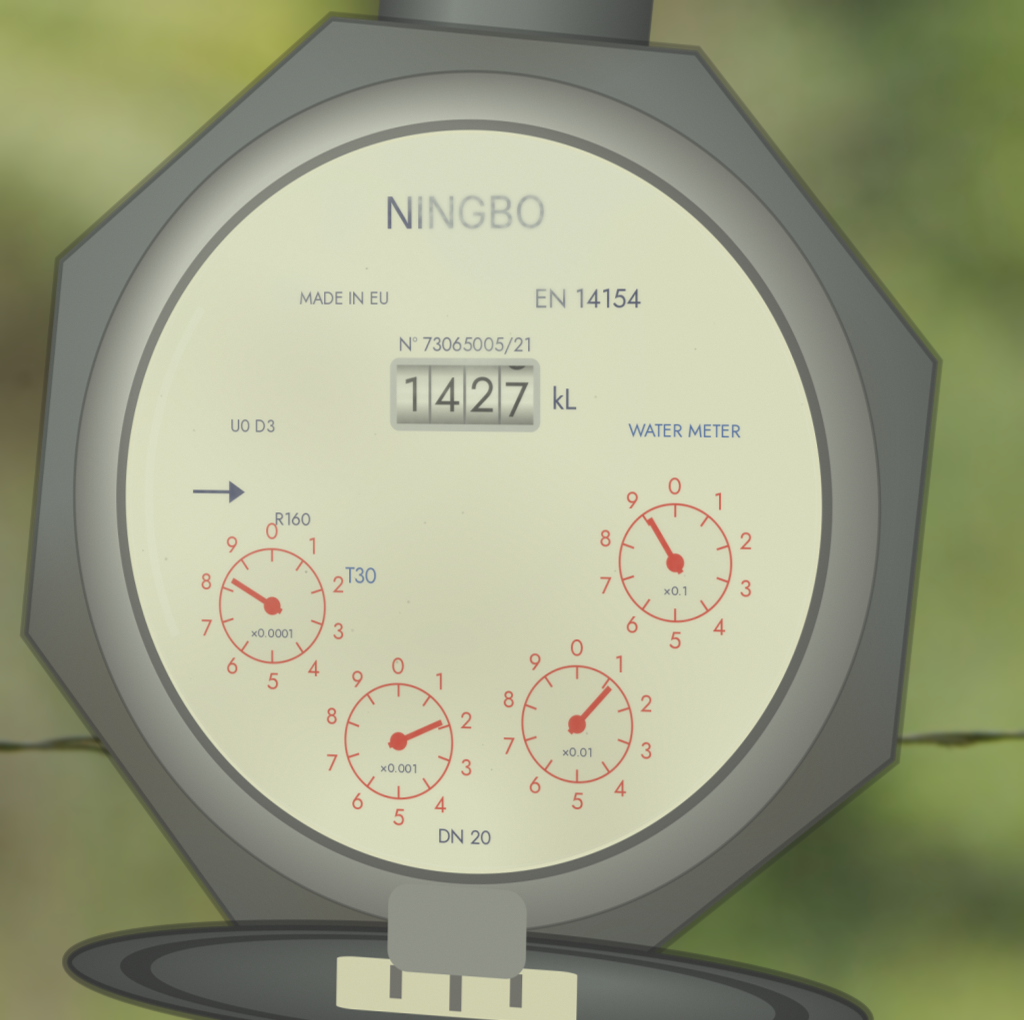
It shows value=1426.9118 unit=kL
